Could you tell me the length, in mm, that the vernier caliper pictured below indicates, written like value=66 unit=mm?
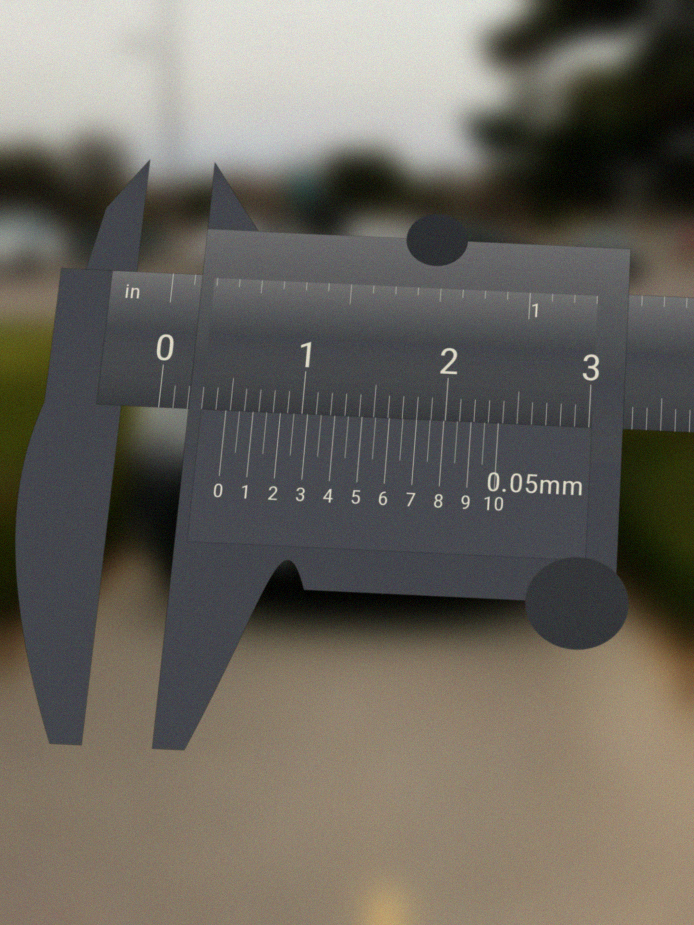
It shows value=4.7 unit=mm
